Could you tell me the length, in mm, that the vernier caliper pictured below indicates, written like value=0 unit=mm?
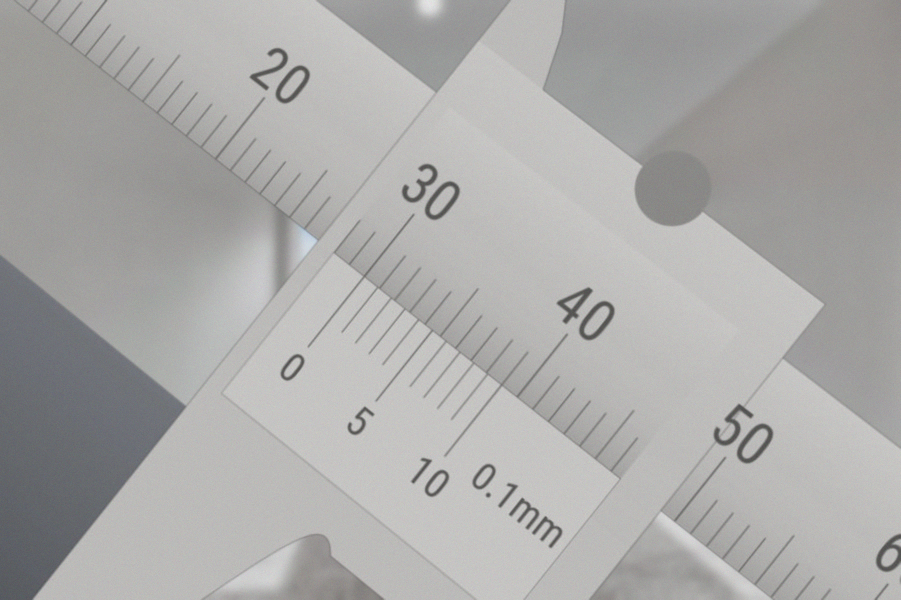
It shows value=30.0 unit=mm
